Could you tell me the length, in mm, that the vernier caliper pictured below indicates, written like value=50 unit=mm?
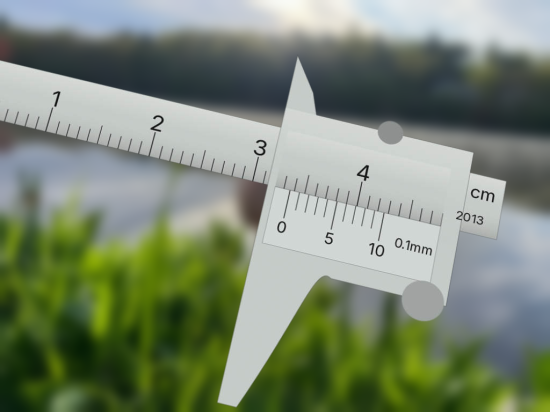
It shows value=33.6 unit=mm
